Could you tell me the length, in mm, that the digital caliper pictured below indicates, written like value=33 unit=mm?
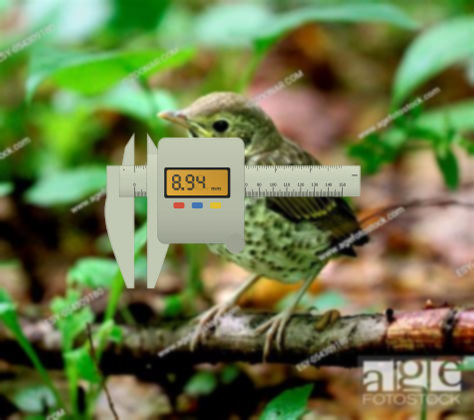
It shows value=8.94 unit=mm
